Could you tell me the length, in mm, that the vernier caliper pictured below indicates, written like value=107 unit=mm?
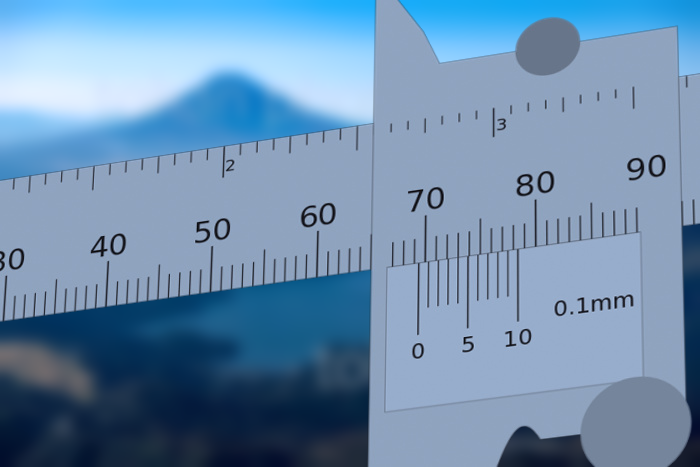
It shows value=69.4 unit=mm
